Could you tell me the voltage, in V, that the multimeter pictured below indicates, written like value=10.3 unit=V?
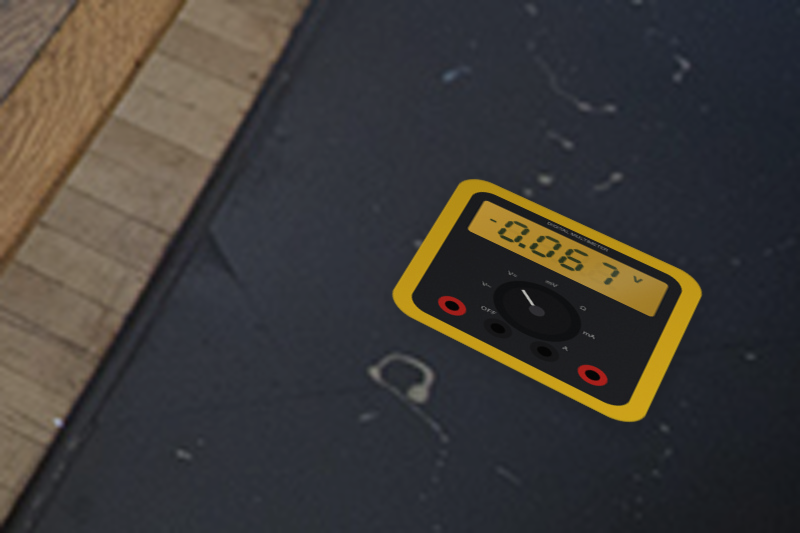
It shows value=-0.067 unit=V
